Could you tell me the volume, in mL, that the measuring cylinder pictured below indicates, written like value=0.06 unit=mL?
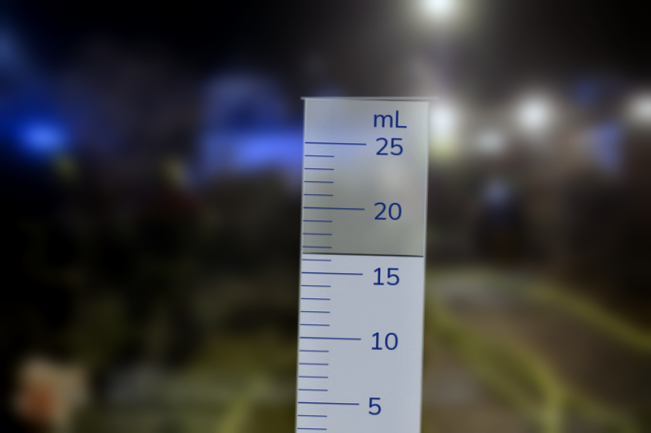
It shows value=16.5 unit=mL
